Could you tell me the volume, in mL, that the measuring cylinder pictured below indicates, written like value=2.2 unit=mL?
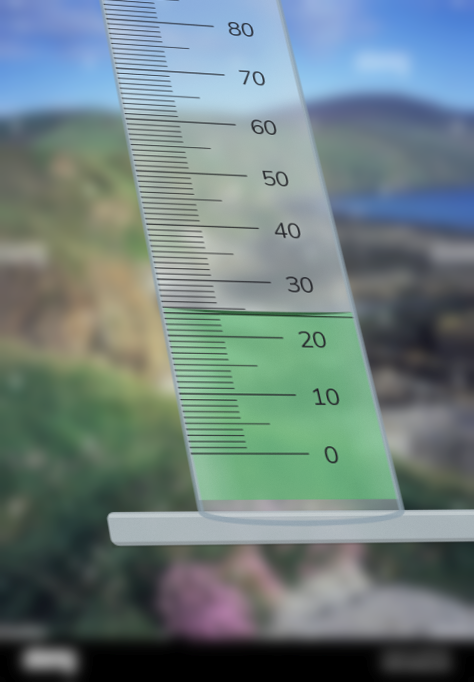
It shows value=24 unit=mL
